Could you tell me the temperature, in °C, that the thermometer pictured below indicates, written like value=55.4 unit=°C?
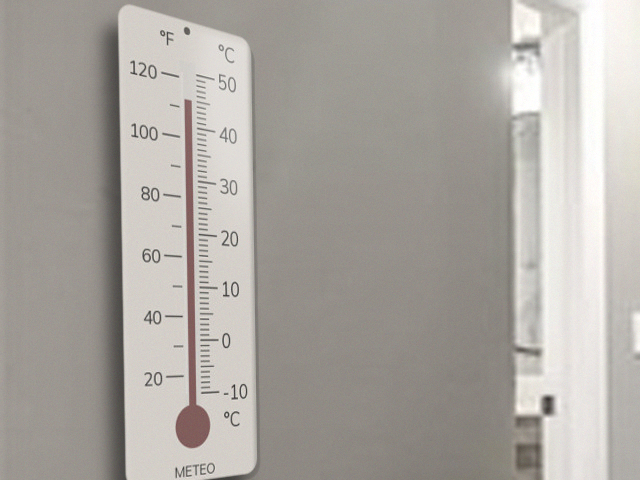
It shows value=45 unit=°C
